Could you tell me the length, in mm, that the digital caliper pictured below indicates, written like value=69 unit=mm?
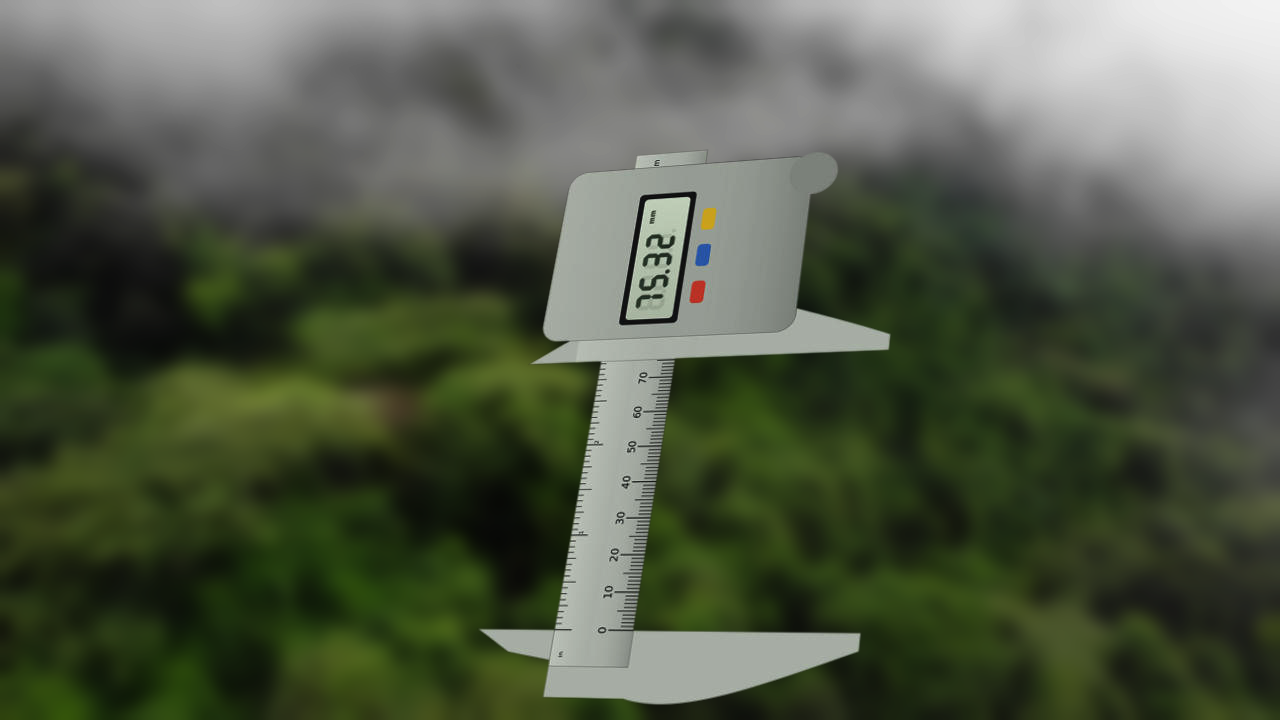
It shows value=75.32 unit=mm
